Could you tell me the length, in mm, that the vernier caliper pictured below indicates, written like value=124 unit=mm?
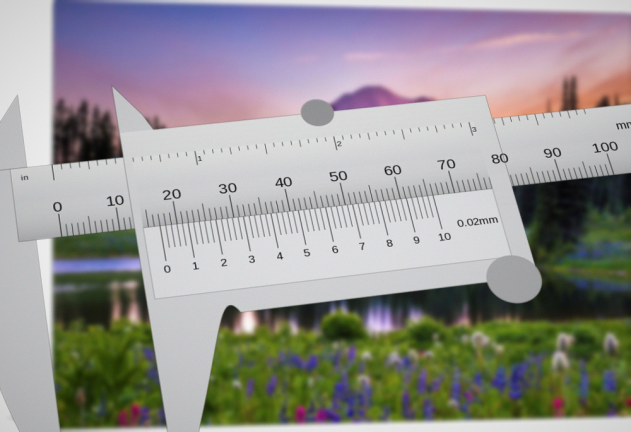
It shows value=17.0 unit=mm
